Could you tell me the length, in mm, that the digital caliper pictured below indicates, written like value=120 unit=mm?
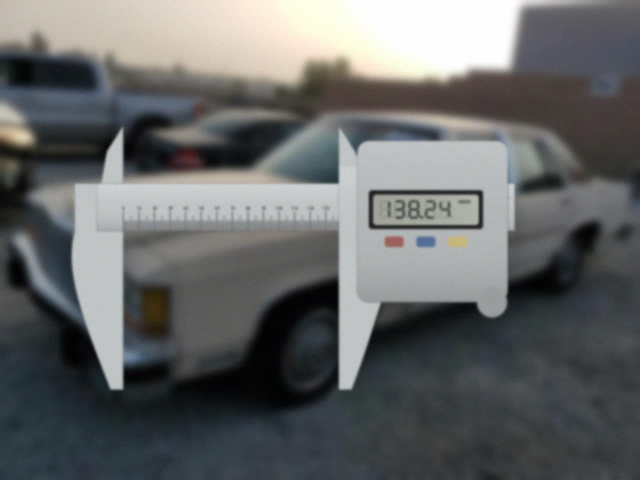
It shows value=138.24 unit=mm
